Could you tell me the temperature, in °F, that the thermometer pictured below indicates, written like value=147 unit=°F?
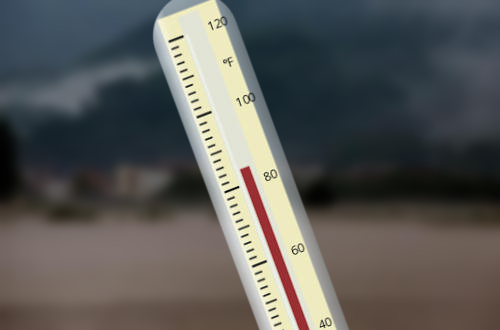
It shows value=84 unit=°F
